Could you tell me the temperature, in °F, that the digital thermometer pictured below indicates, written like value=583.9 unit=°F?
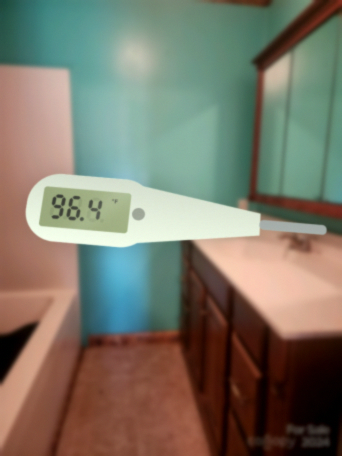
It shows value=96.4 unit=°F
